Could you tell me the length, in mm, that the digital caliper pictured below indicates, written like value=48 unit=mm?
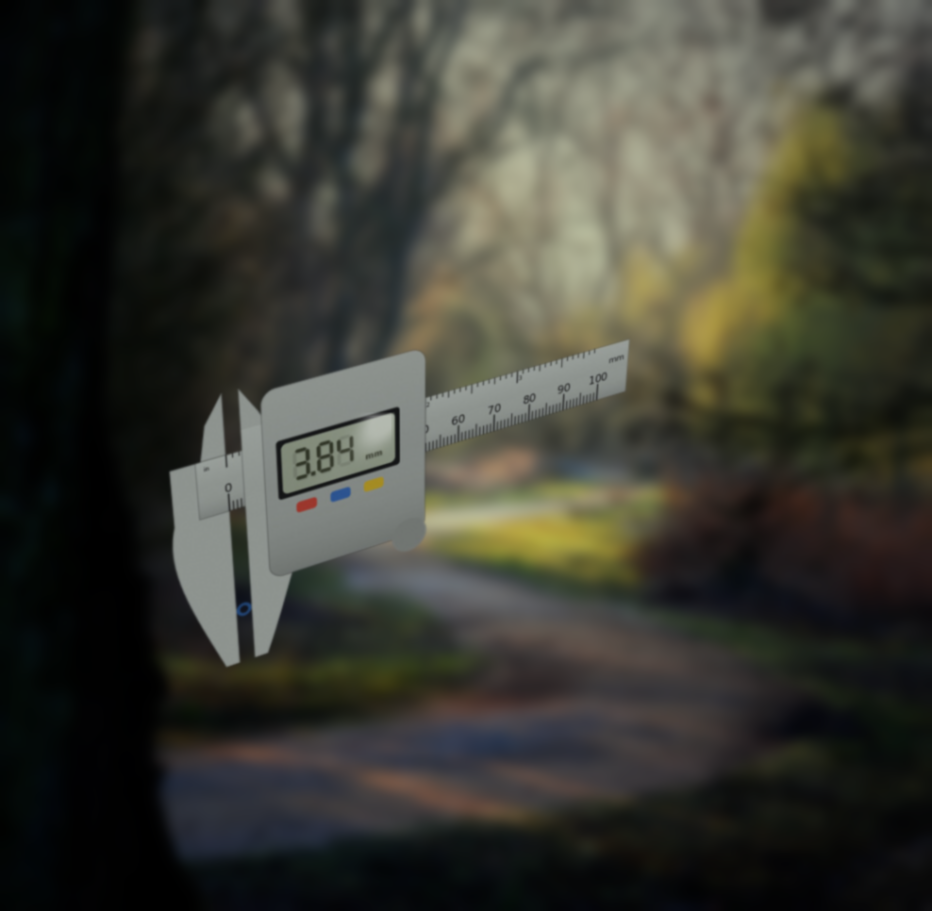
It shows value=3.84 unit=mm
